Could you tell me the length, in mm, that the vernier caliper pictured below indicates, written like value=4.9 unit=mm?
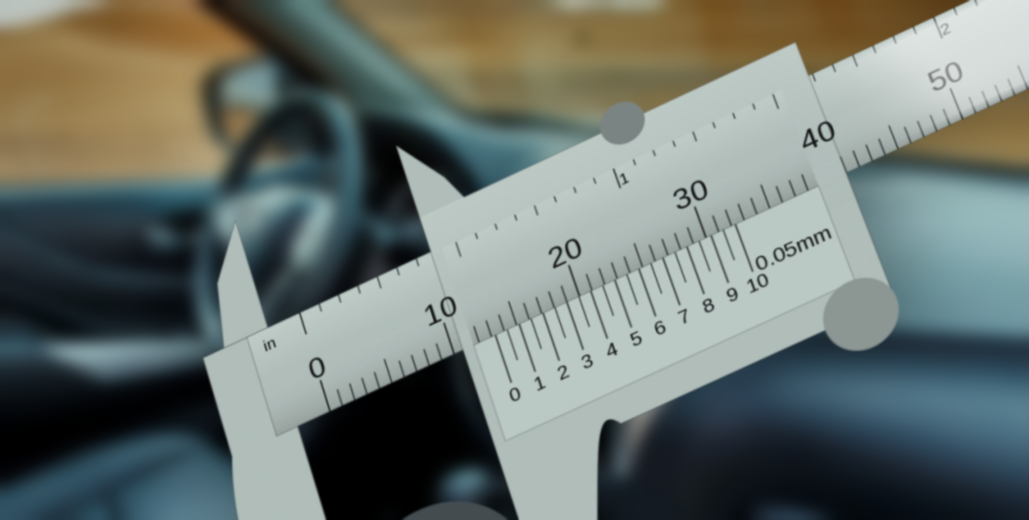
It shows value=13.3 unit=mm
